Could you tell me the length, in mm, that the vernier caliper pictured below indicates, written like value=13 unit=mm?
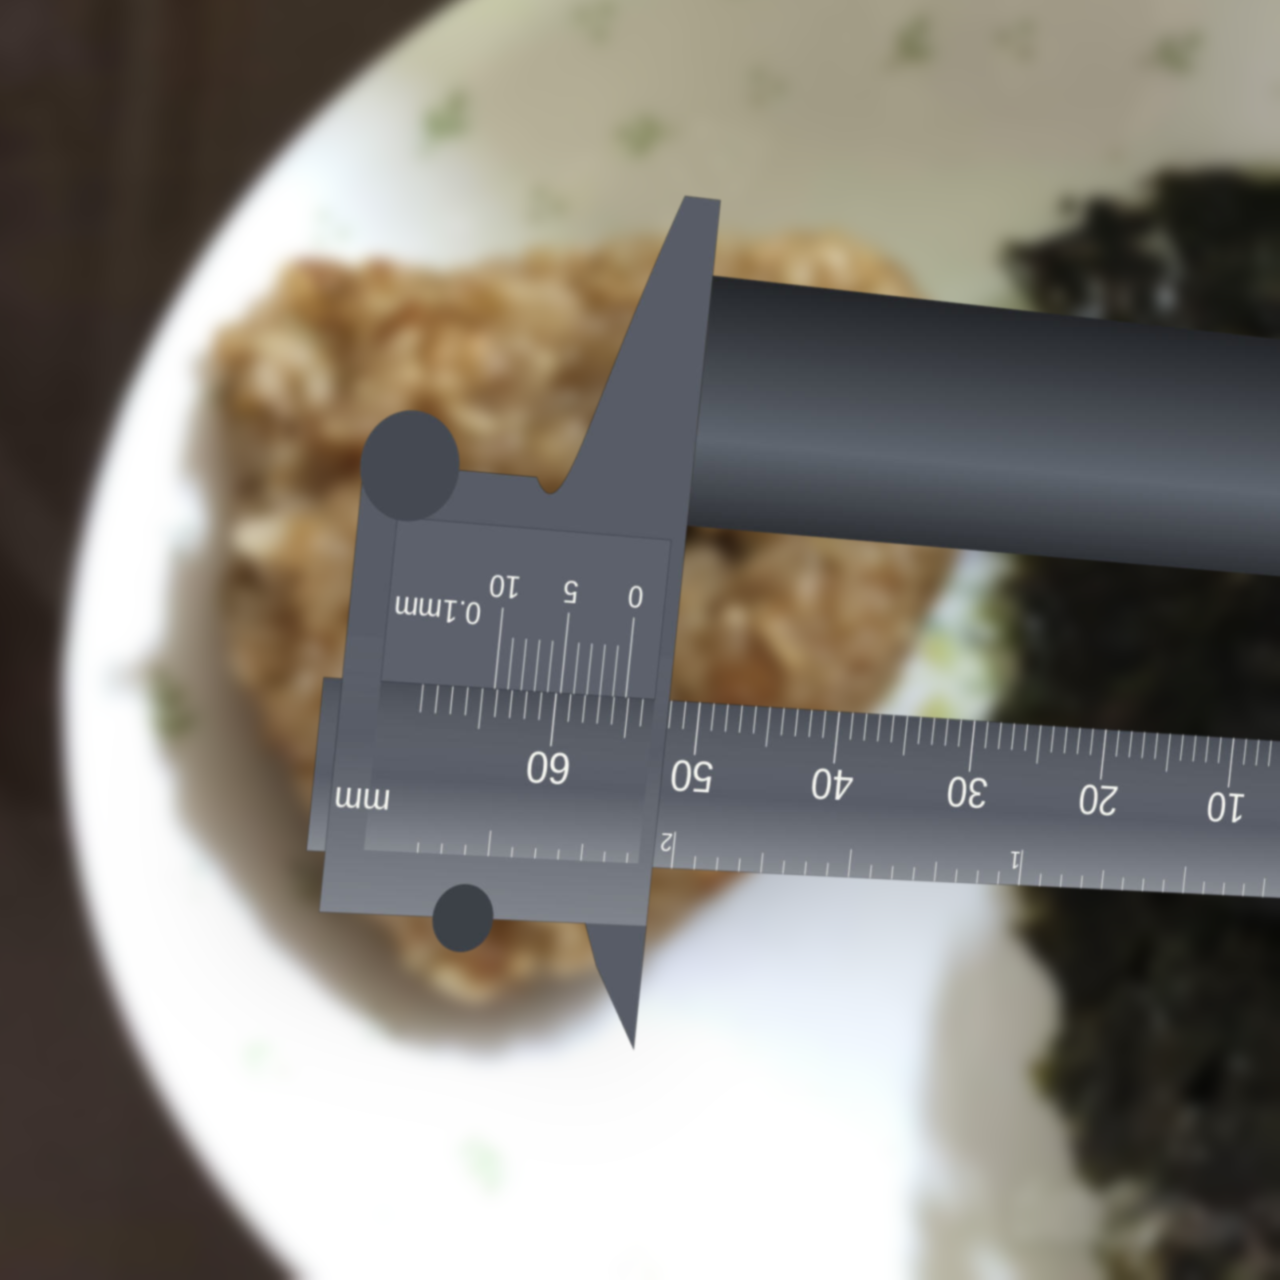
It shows value=55.2 unit=mm
